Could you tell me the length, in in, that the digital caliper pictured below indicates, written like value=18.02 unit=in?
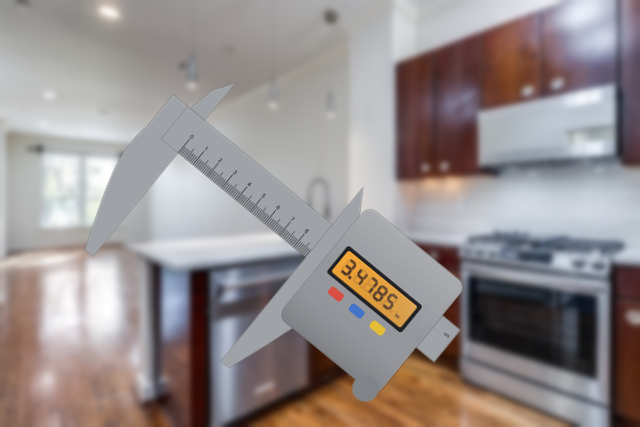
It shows value=3.4785 unit=in
